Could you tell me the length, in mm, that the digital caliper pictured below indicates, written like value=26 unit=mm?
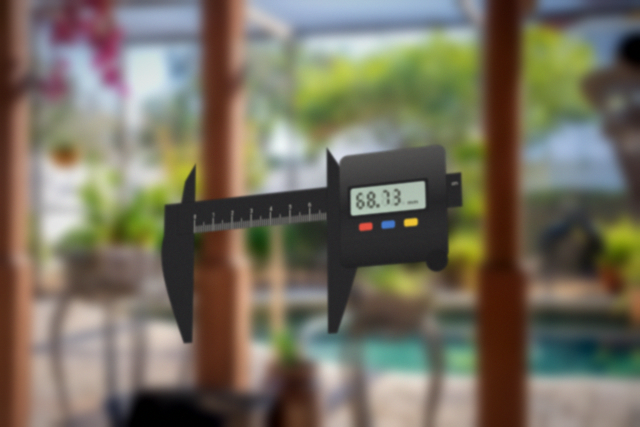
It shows value=68.73 unit=mm
